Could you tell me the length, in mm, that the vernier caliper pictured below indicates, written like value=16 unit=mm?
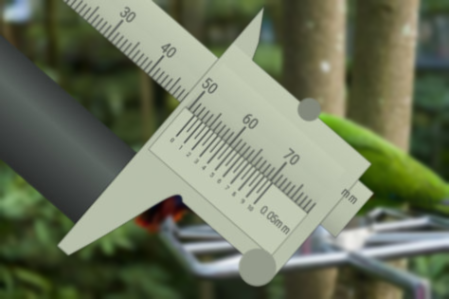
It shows value=51.5 unit=mm
